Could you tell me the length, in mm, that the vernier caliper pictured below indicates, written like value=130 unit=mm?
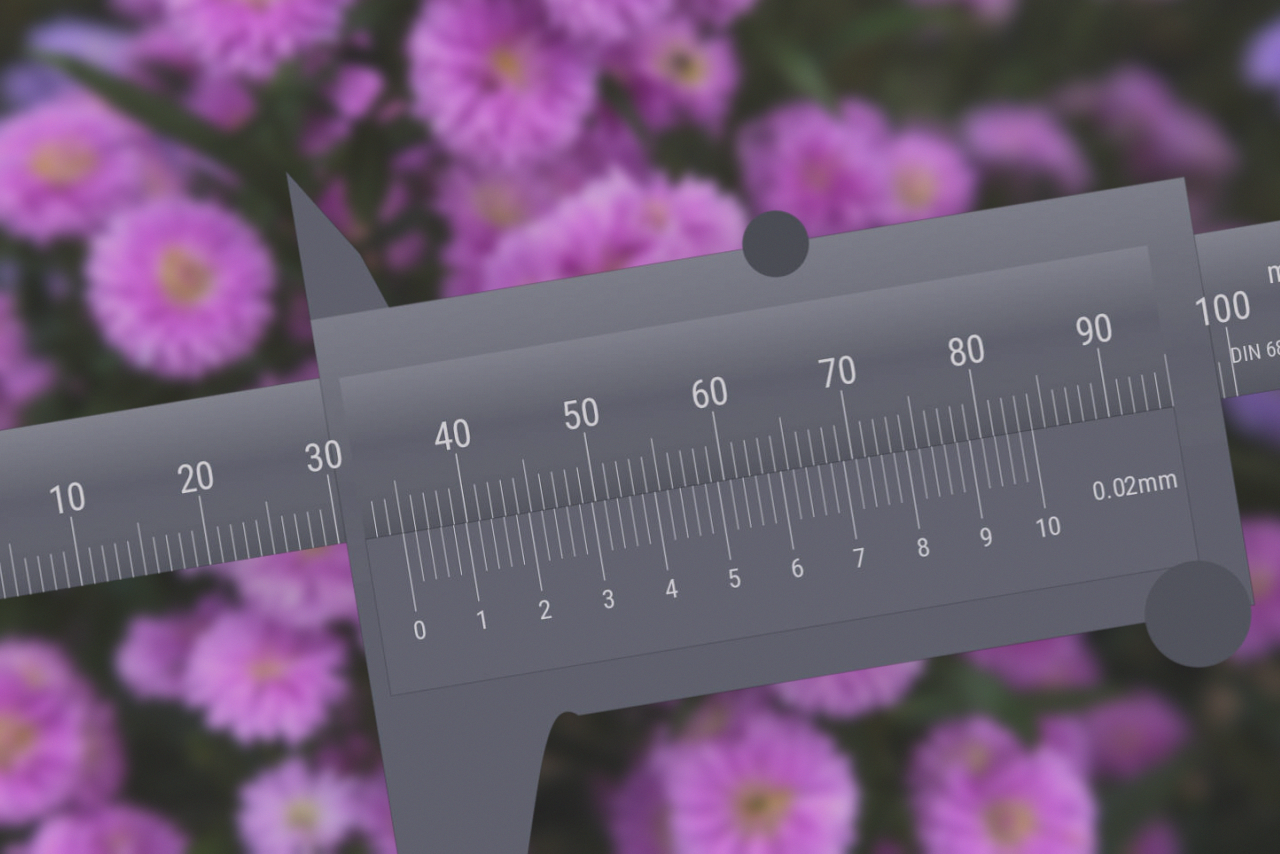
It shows value=35.0 unit=mm
